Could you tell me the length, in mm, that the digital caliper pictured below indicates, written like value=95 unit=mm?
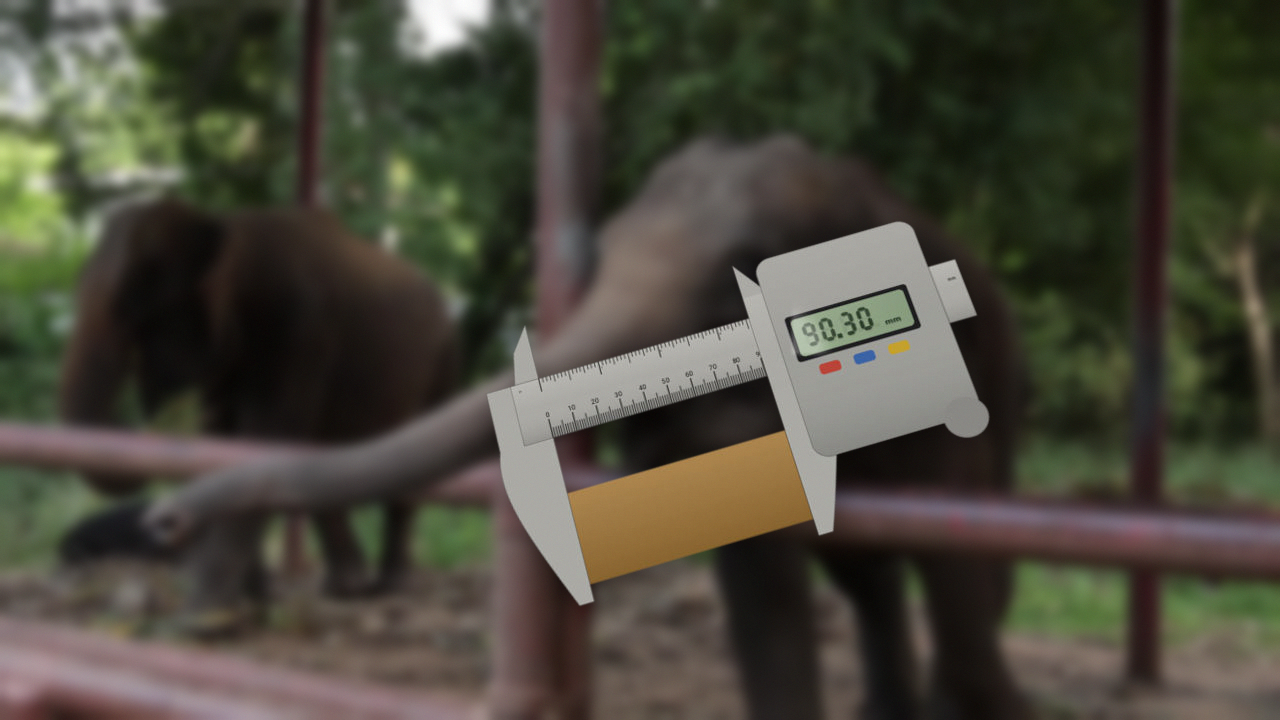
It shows value=90.30 unit=mm
